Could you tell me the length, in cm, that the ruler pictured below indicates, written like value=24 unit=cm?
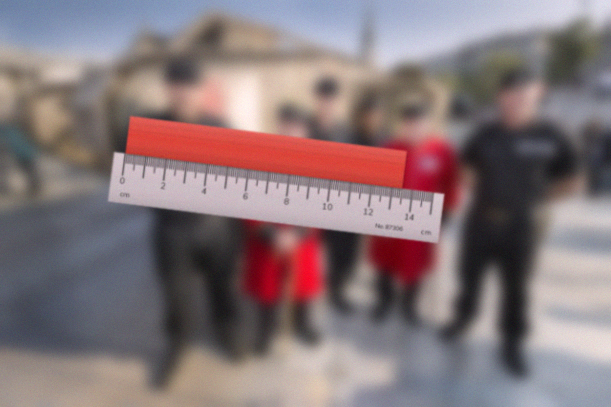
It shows value=13.5 unit=cm
